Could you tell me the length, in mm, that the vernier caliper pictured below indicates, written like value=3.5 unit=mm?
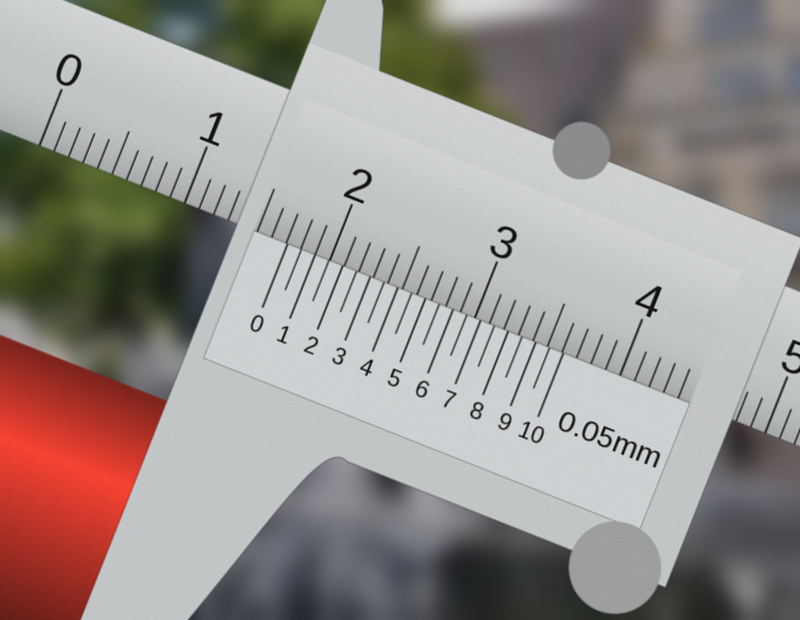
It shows value=17.1 unit=mm
